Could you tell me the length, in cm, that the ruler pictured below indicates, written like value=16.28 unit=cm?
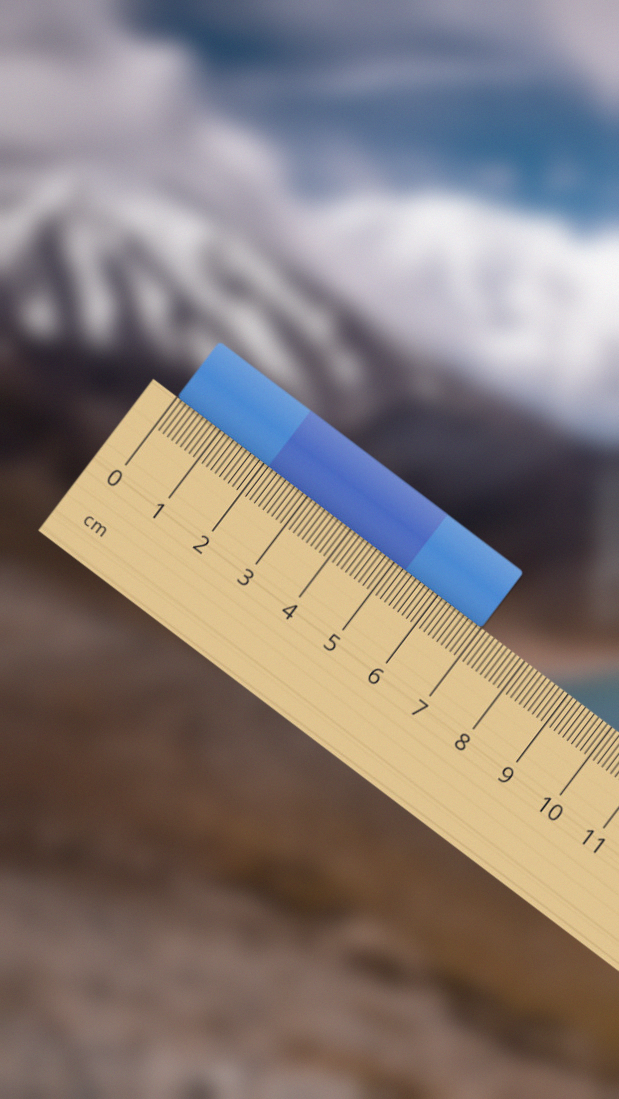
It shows value=7 unit=cm
